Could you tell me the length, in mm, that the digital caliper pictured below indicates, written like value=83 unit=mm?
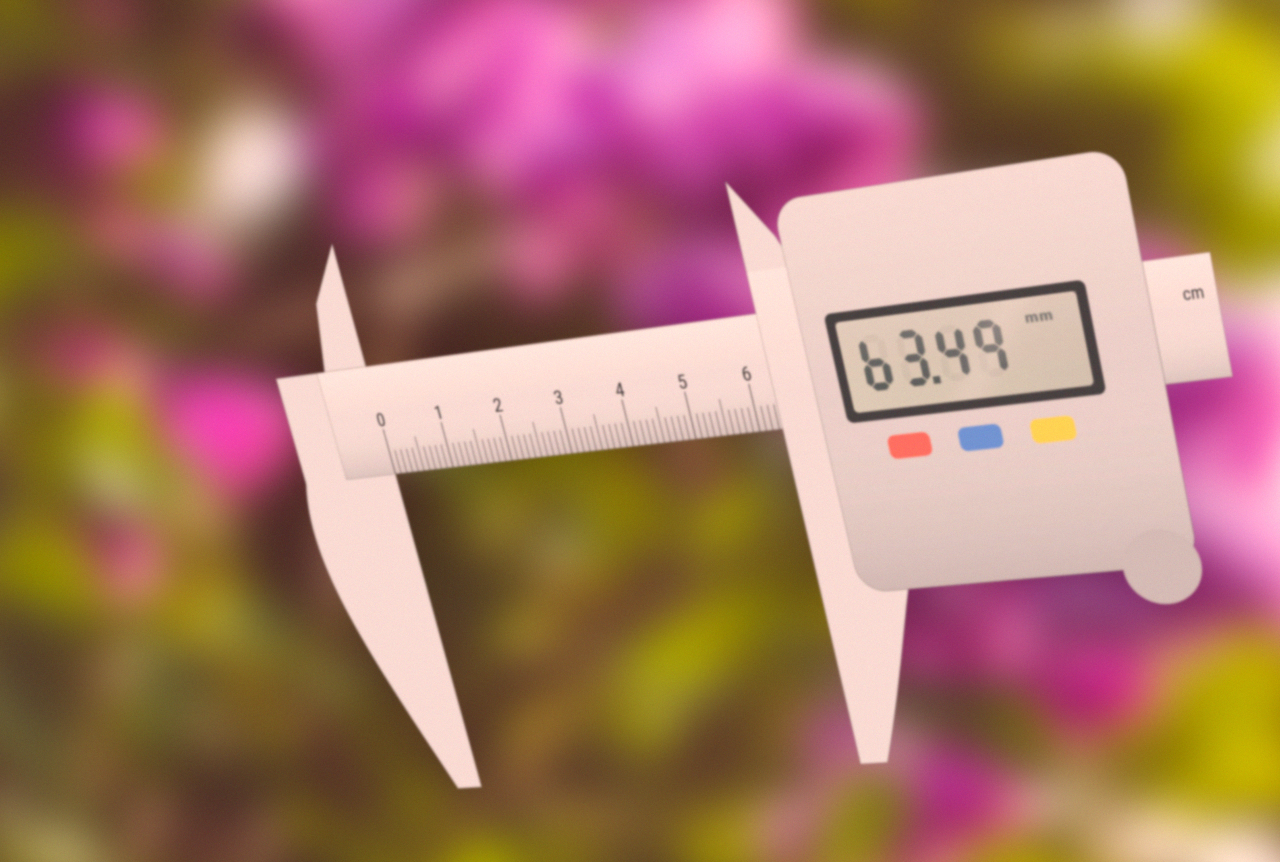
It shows value=63.49 unit=mm
